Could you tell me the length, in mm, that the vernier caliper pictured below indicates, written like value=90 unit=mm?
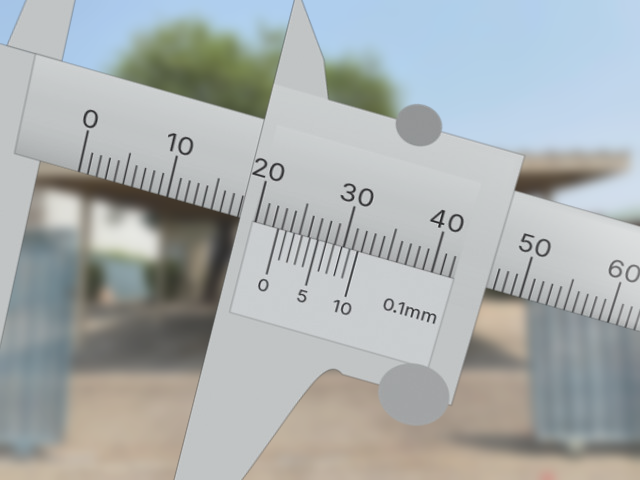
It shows value=22.6 unit=mm
